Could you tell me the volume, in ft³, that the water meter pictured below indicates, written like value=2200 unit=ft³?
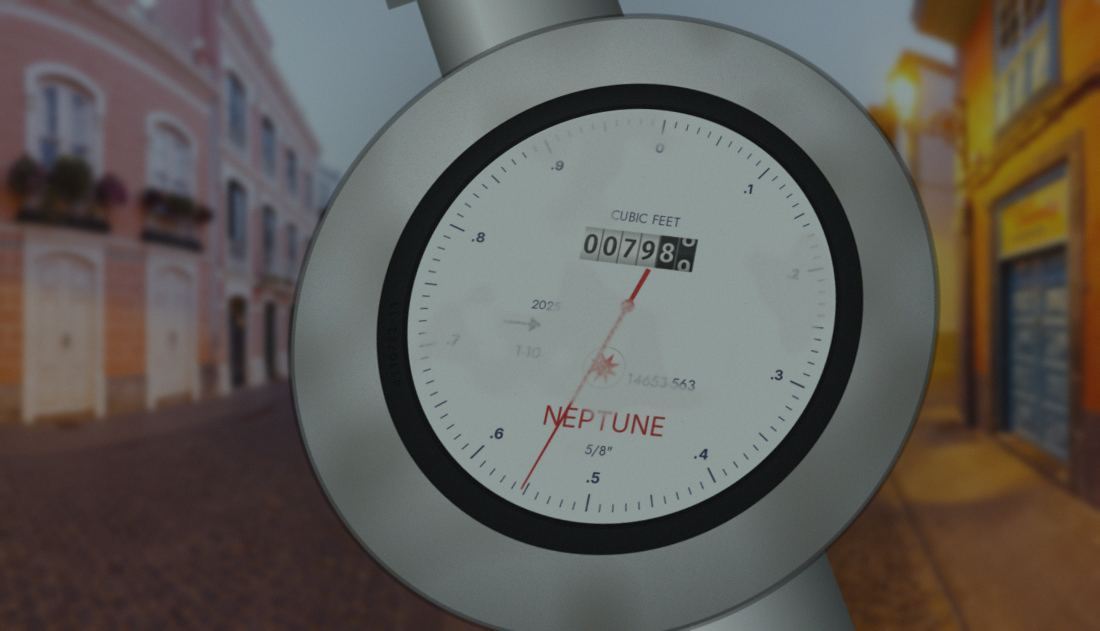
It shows value=7988.55 unit=ft³
